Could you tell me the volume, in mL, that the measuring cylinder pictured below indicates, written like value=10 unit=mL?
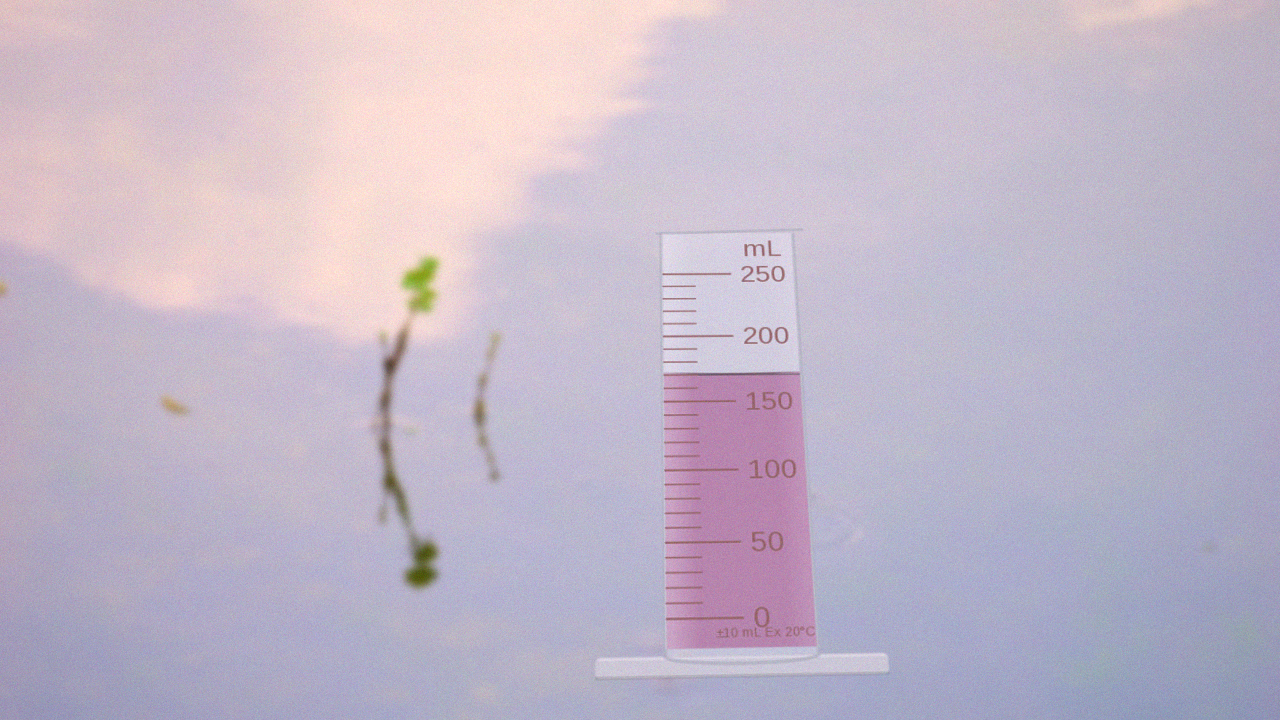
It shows value=170 unit=mL
